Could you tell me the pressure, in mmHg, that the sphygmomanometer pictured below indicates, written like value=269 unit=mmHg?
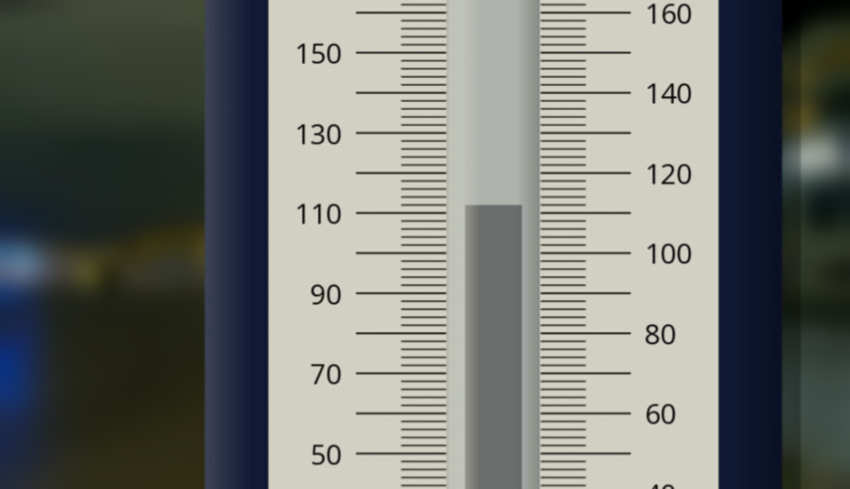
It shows value=112 unit=mmHg
